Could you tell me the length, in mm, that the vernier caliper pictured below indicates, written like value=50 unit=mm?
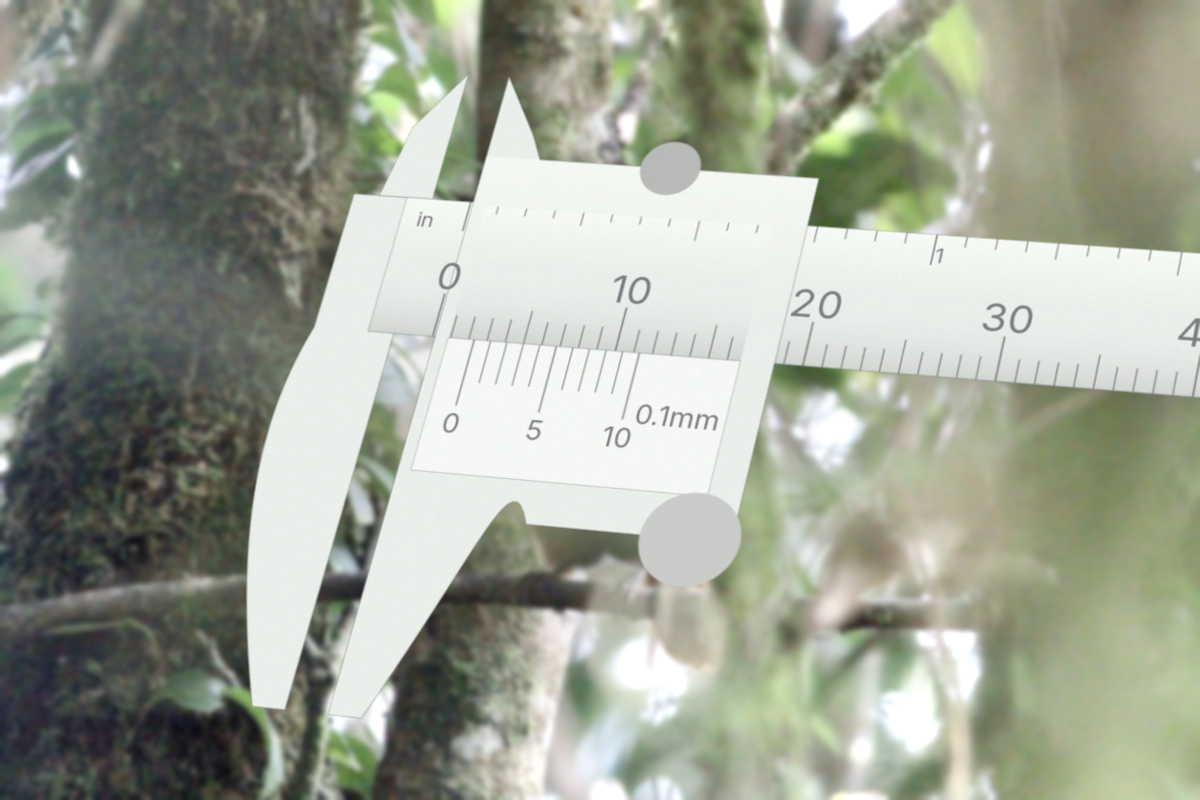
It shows value=2.3 unit=mm
